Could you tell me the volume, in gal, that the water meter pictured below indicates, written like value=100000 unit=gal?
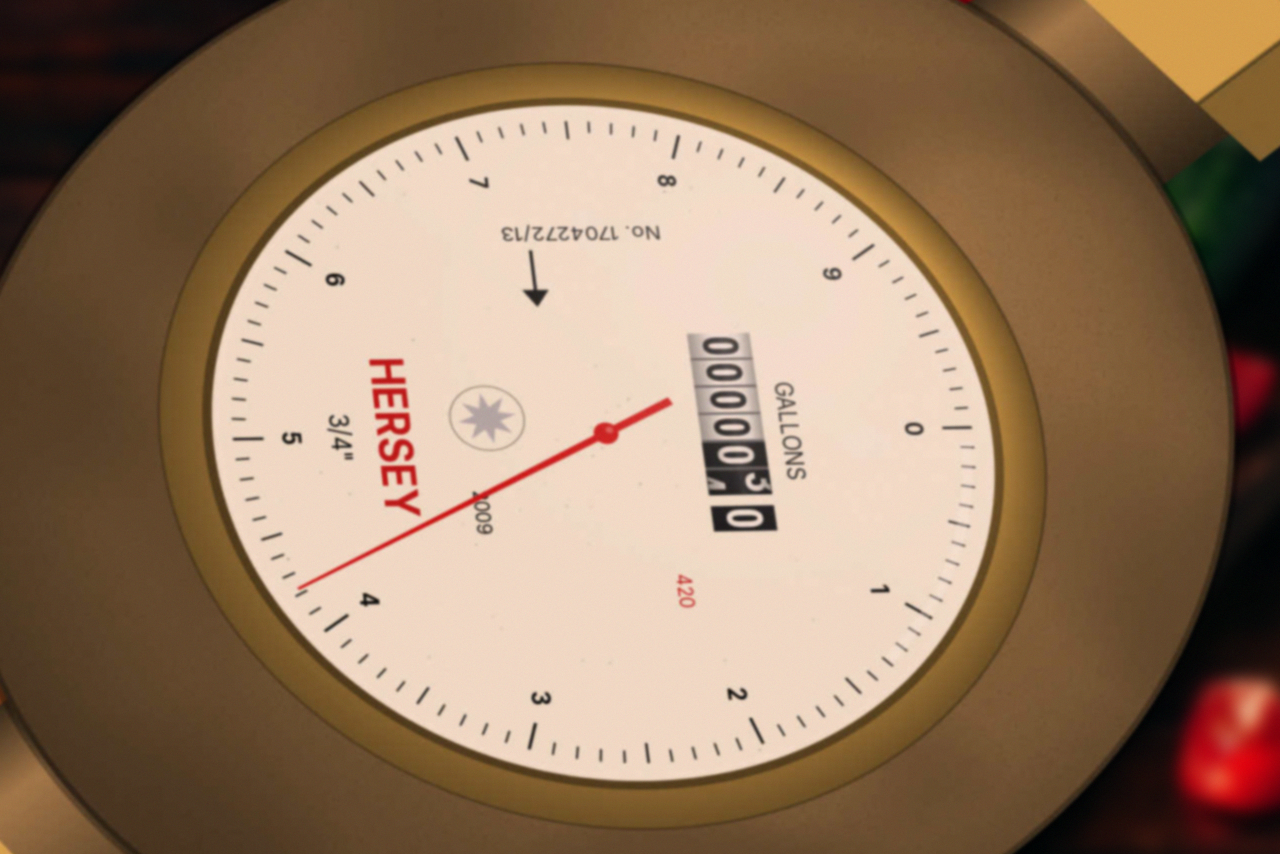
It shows value=34.2 unit=gal
